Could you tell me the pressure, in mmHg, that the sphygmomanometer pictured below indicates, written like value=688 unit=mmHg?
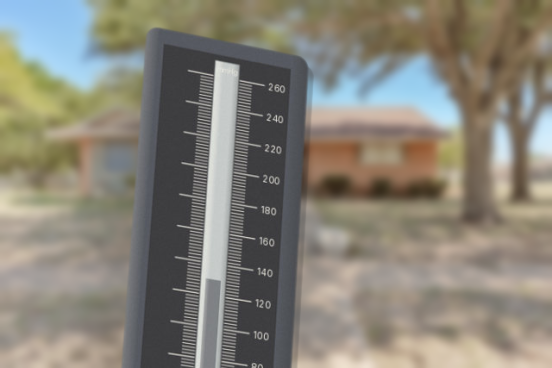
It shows value=130 unit=mmHg
